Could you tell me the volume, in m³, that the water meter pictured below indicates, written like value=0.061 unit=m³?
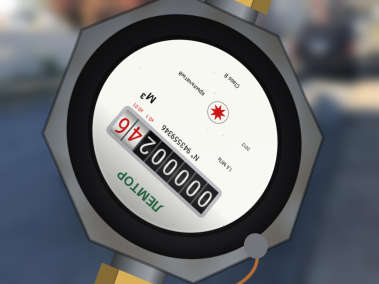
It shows value=2.46 unit=m³
